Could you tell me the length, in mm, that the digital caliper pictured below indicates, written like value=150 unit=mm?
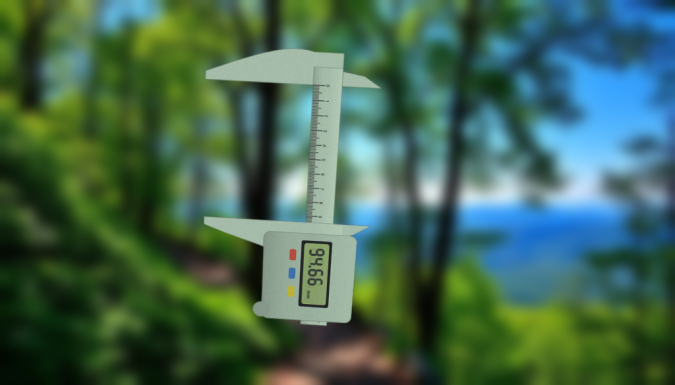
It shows value=94.66 unit=mm
